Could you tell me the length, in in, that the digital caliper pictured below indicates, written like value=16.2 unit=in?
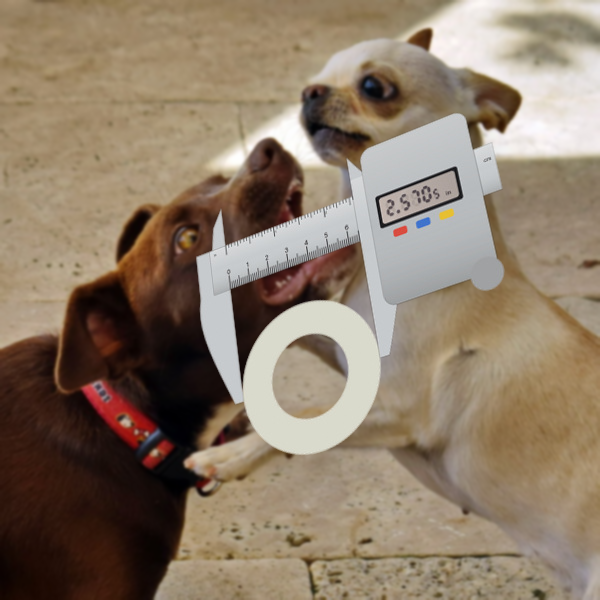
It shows value=2.5705 unit=in
